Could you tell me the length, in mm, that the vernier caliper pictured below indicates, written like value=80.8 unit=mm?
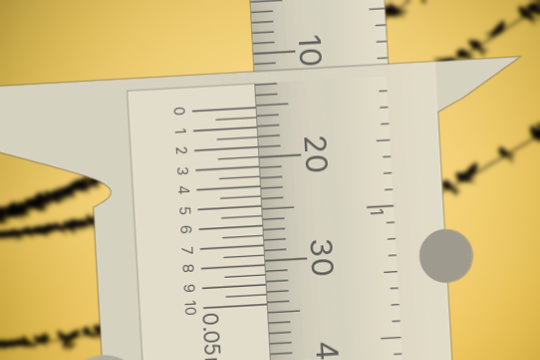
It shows value=15.2 unit=mm
